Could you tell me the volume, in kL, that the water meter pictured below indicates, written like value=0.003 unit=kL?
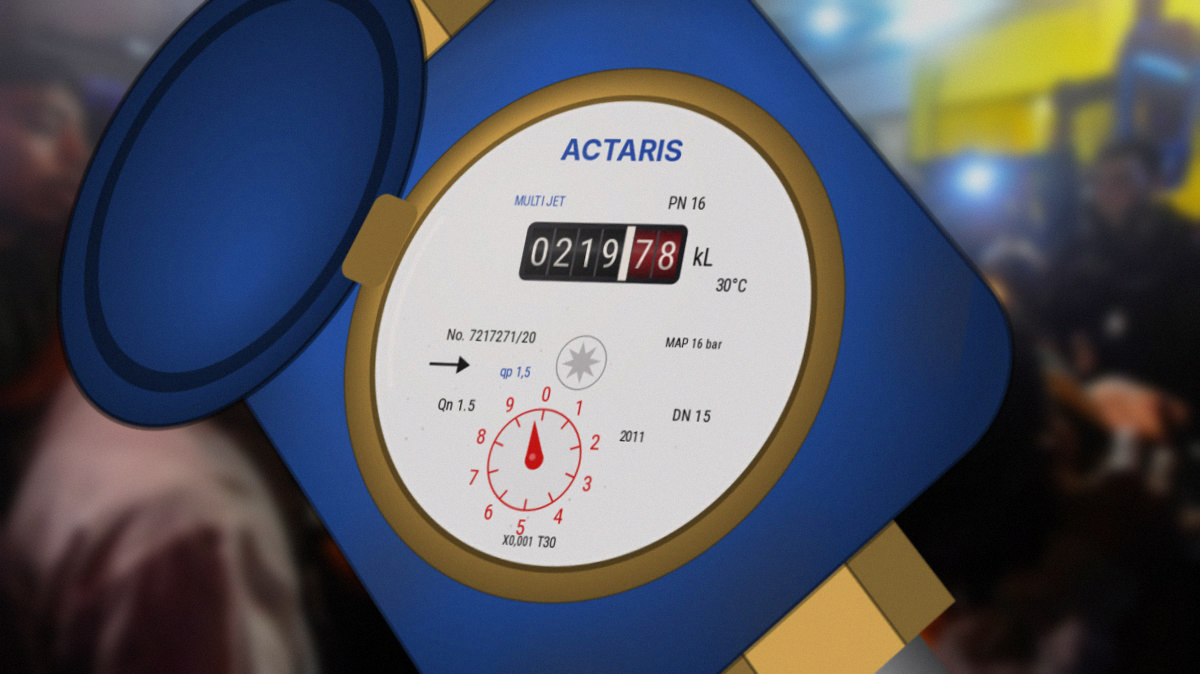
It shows value=219.779 unit=kL
